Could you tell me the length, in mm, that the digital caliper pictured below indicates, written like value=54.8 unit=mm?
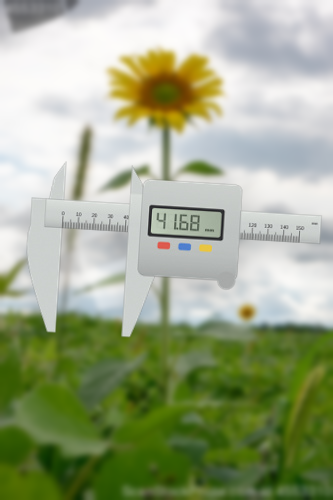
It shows value=41.68 unit=mm
